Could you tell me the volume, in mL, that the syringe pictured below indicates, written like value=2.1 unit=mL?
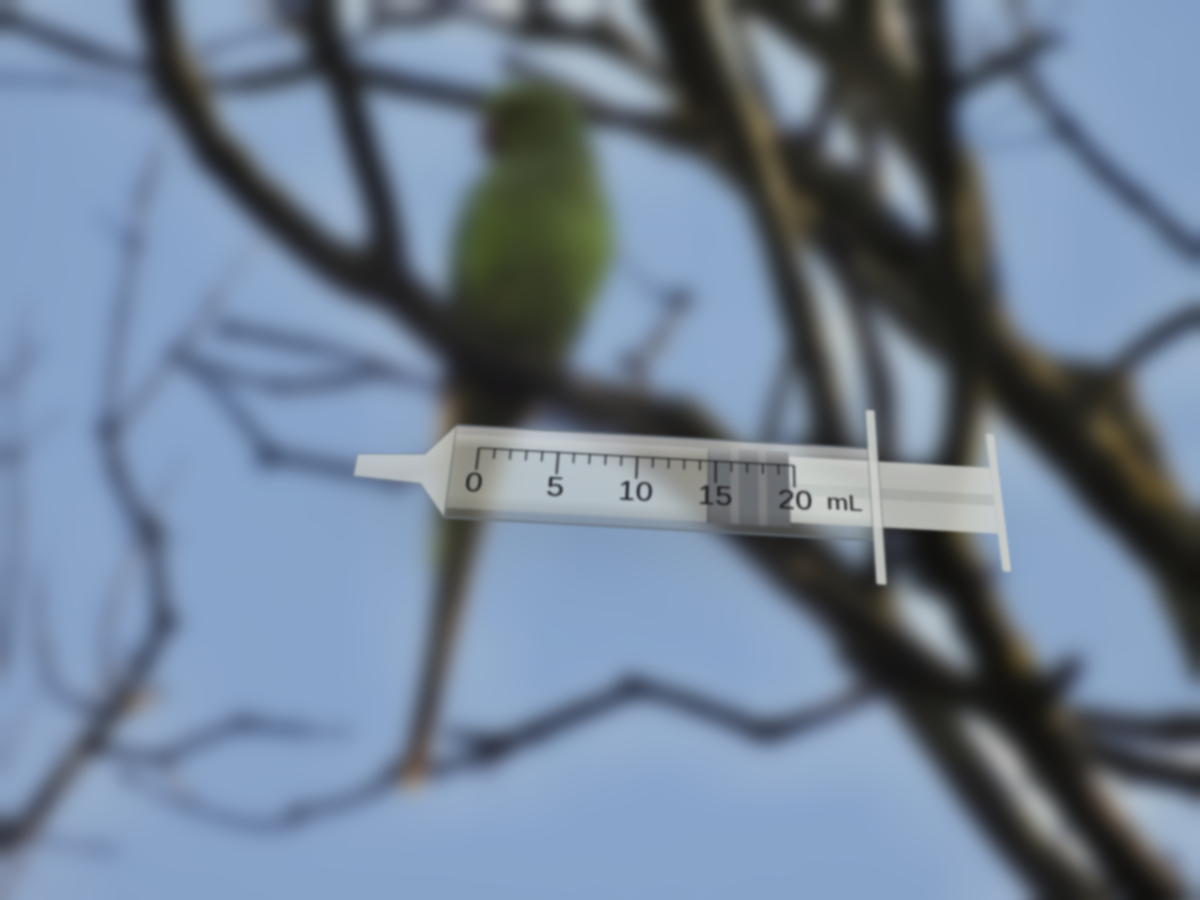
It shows value=14.5 unit=mL
